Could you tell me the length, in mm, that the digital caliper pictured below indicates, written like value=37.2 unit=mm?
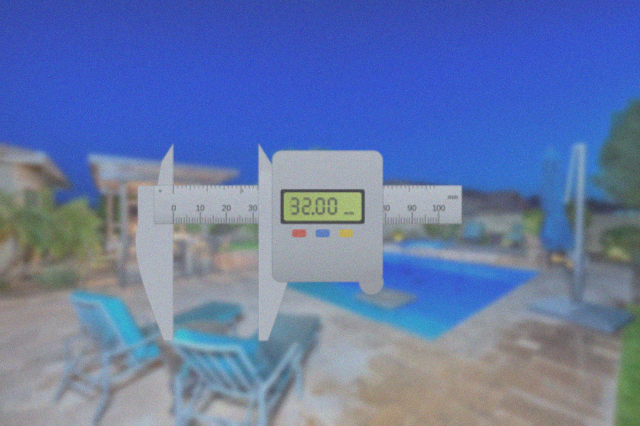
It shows value=32.00 unit=mm
